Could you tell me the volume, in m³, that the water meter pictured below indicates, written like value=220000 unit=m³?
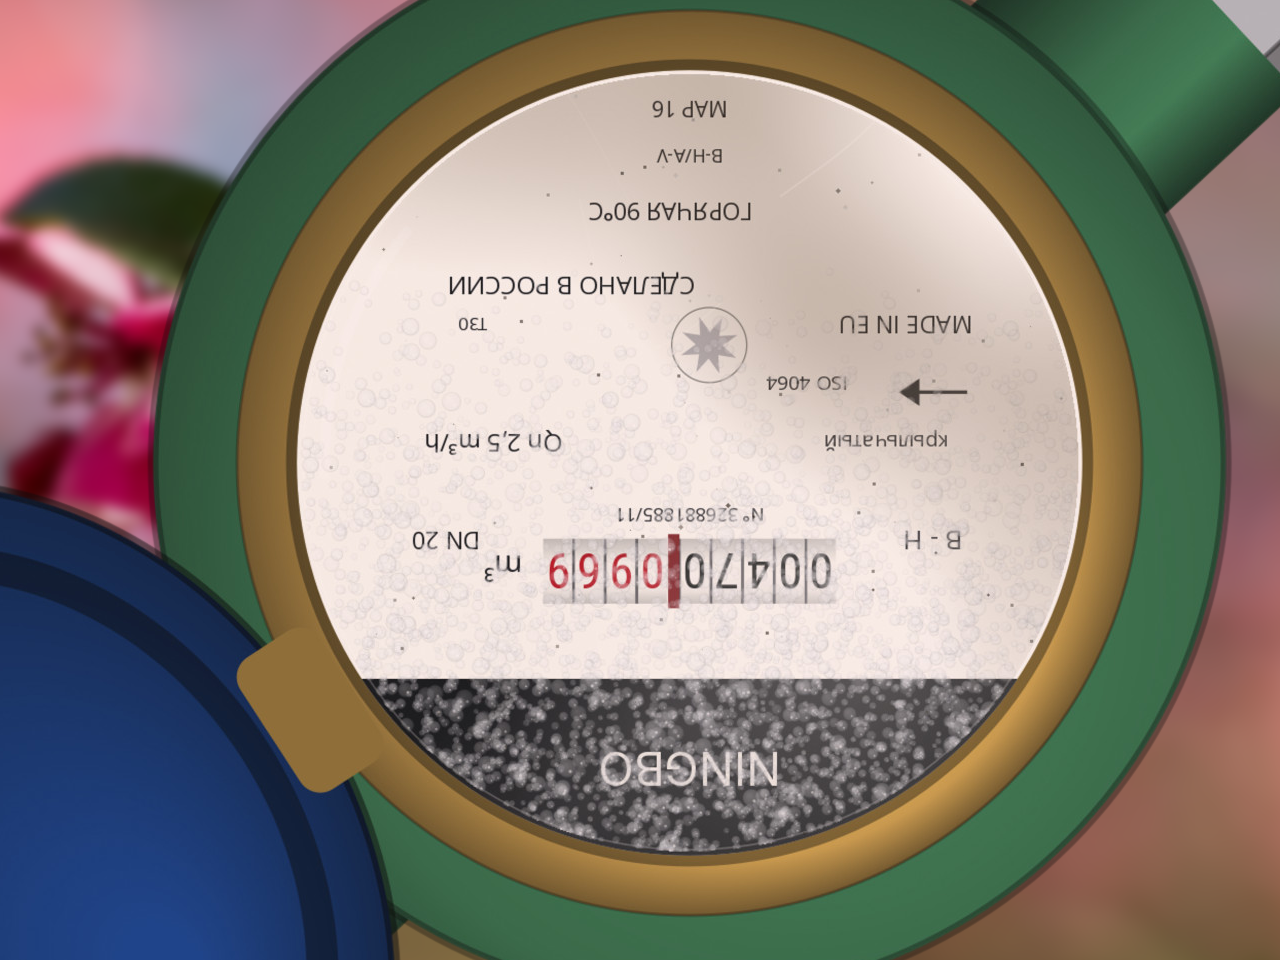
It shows value=470.0969 unit=m³
